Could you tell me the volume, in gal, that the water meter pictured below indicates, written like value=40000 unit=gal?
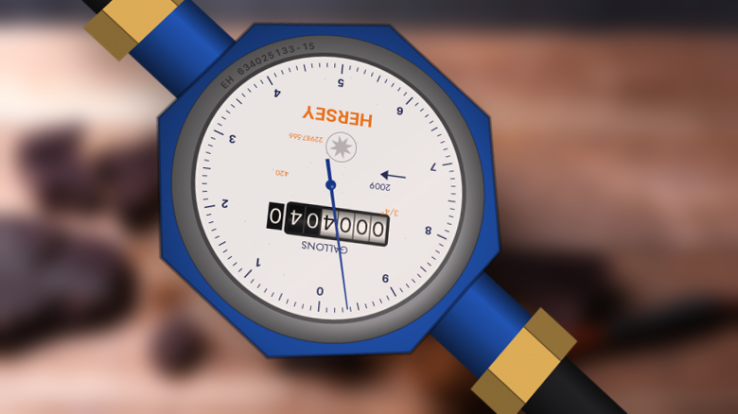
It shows value=4039.6 unit=gal
